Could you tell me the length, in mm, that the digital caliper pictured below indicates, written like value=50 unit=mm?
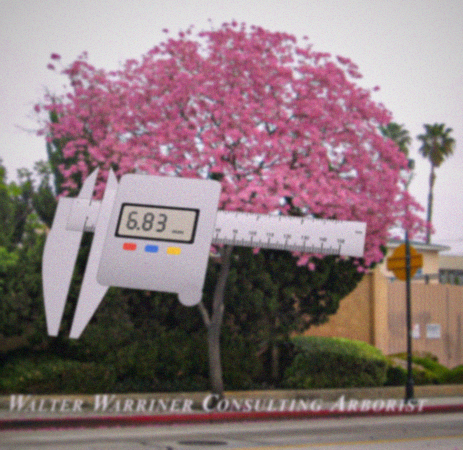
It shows value=6.83 unit=mm
